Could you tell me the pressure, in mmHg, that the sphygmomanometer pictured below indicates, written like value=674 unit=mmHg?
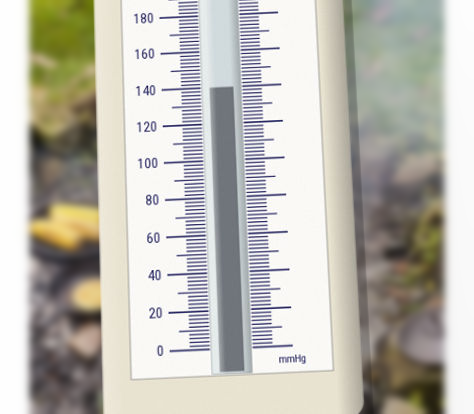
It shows value=140 unit=mmHg
